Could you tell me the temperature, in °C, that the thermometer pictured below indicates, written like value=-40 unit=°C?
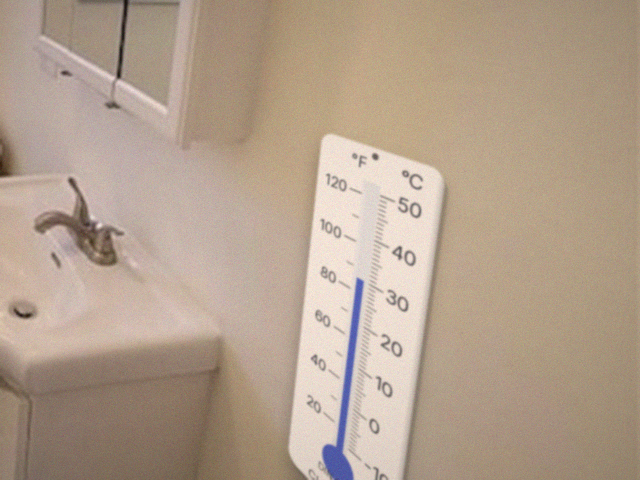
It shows value=30 unit=°C
